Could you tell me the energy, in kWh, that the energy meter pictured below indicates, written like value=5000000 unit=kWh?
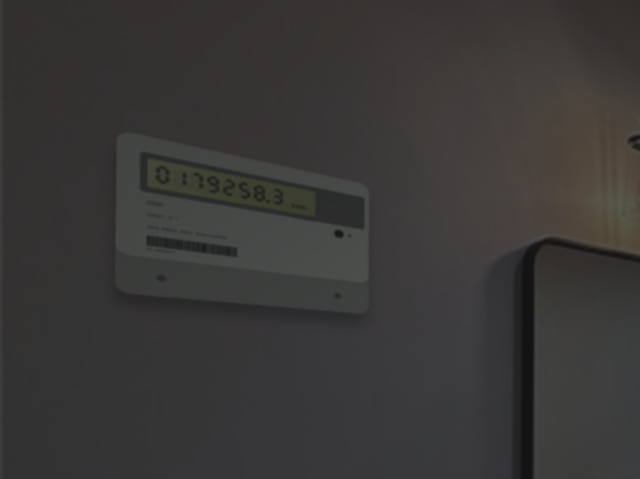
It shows value=179258.3 unit=kWh
